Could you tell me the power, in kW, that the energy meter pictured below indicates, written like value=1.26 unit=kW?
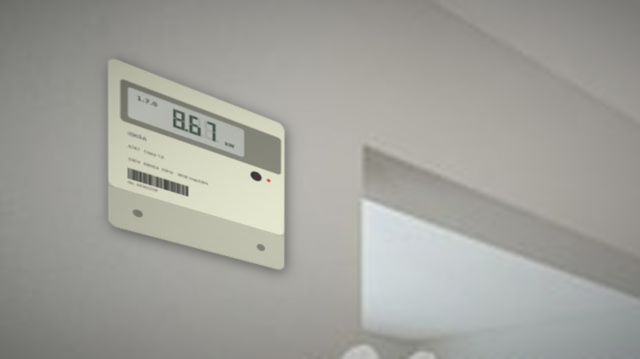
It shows value=8.67 unit=kW
